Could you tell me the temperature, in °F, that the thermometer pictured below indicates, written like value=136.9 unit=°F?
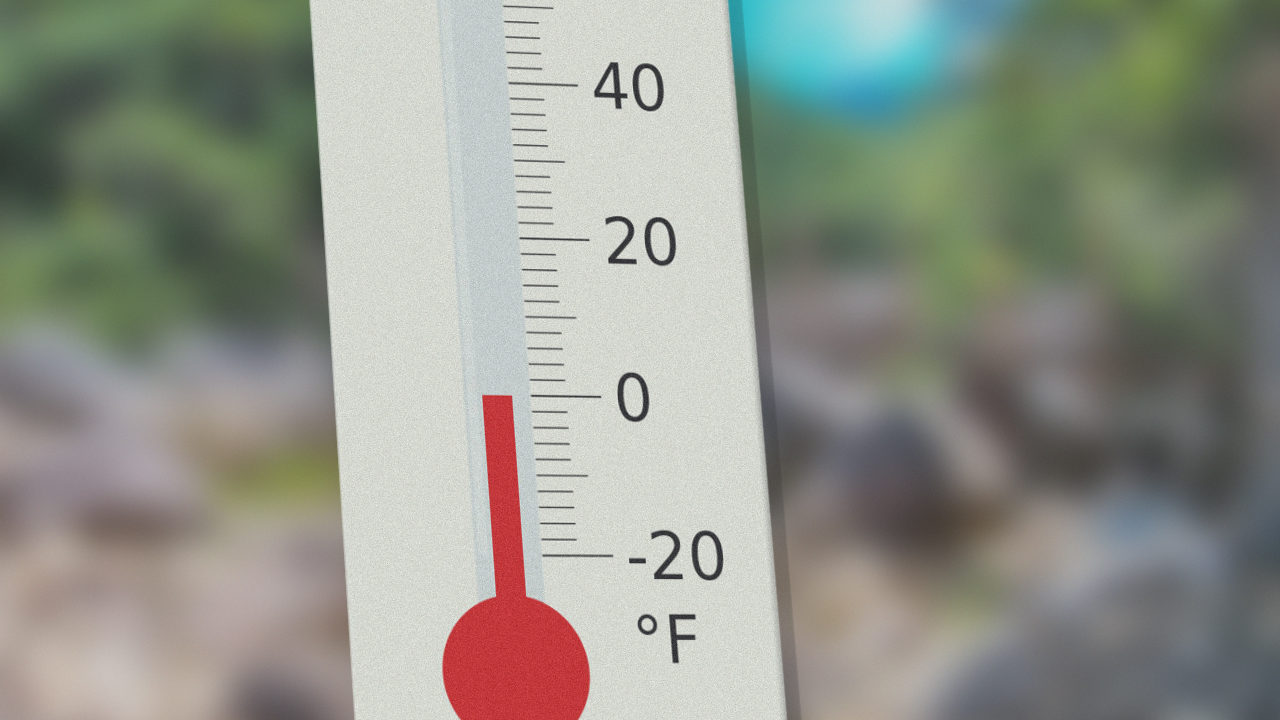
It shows value=0 unit=°F
